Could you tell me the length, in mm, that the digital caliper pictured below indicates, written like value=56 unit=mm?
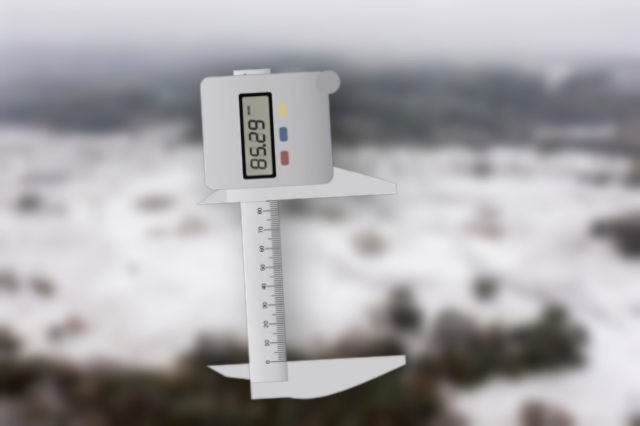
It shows value=85.29 unit=mm
